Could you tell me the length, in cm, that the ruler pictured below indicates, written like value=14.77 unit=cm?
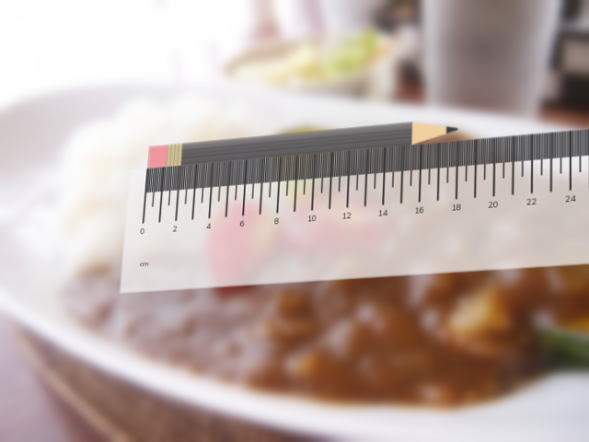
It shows value=18 unit=cm
